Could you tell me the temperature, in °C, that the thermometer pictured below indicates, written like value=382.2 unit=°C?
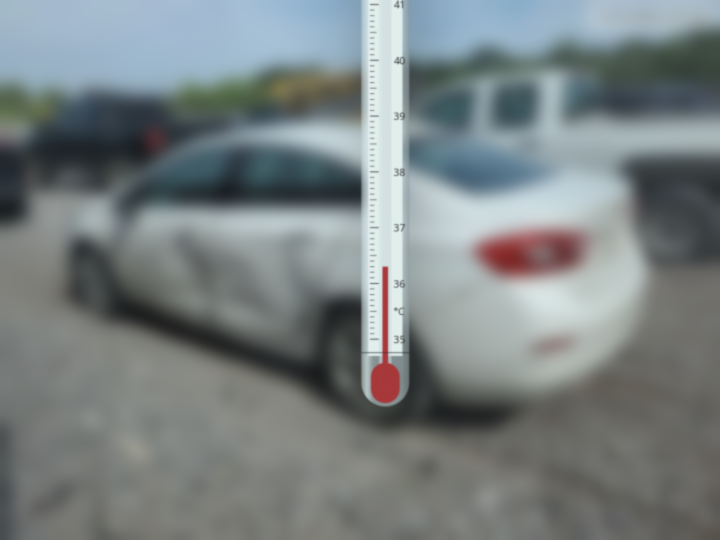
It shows value=36.3 unit=°C
